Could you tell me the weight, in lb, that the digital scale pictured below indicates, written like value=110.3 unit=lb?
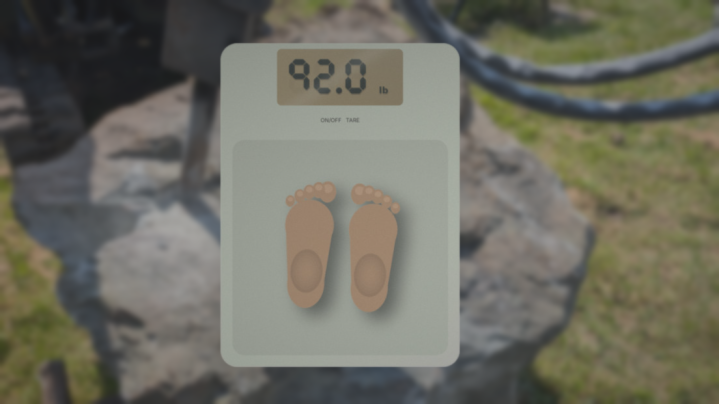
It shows value=92.0 unit=lb
